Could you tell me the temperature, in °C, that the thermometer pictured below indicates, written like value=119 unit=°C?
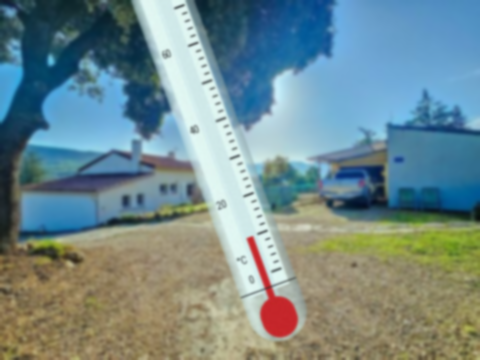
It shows value=10 unit=°C
